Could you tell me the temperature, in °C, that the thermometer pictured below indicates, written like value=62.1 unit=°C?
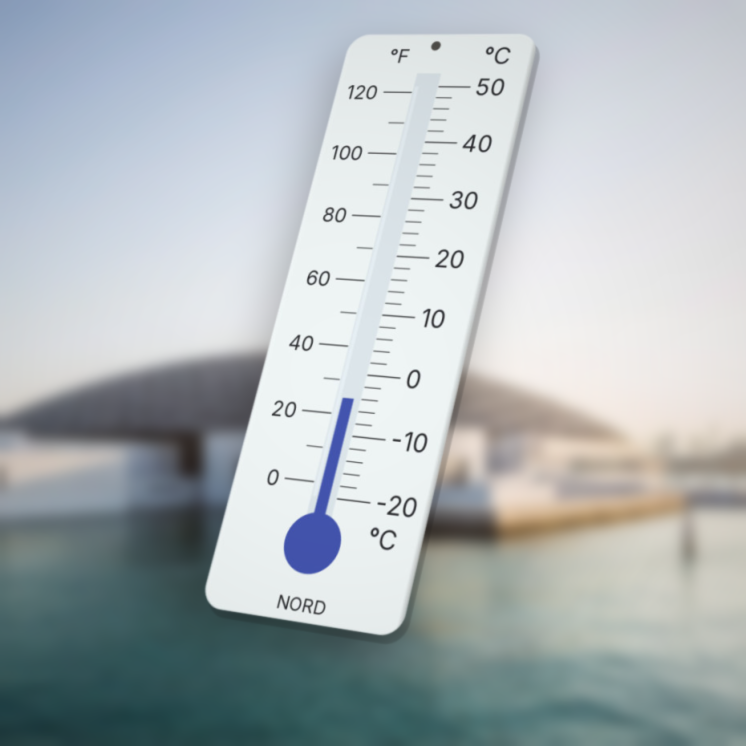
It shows value=-4 unit=°C
